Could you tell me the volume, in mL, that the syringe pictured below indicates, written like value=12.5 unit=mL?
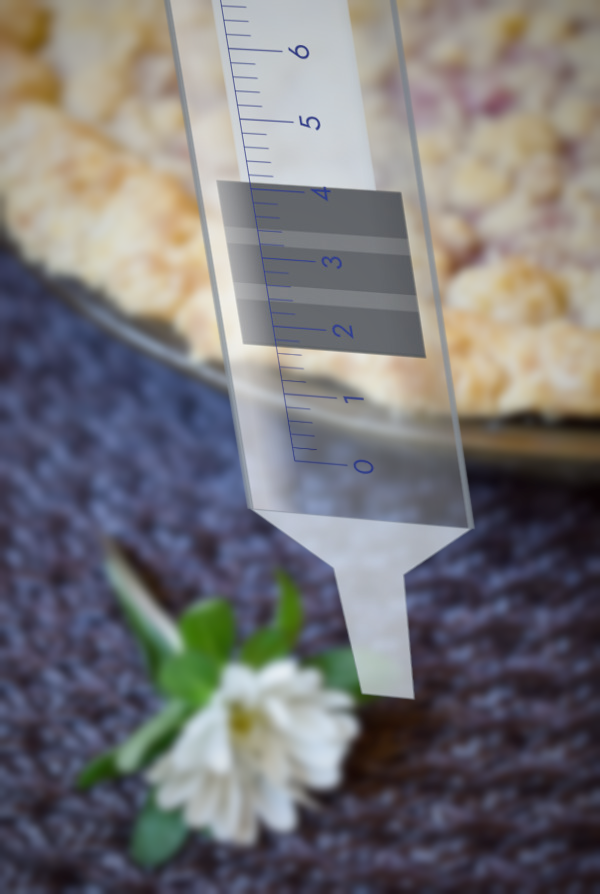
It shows value=1.7 unit=mL
